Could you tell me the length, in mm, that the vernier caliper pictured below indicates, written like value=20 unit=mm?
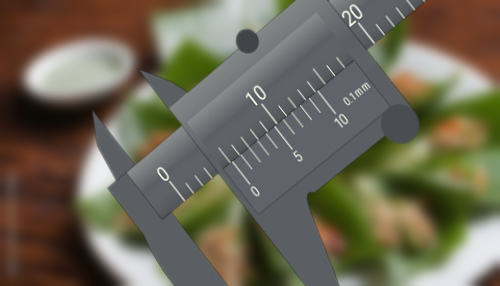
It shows value=5.2 unit=mm
